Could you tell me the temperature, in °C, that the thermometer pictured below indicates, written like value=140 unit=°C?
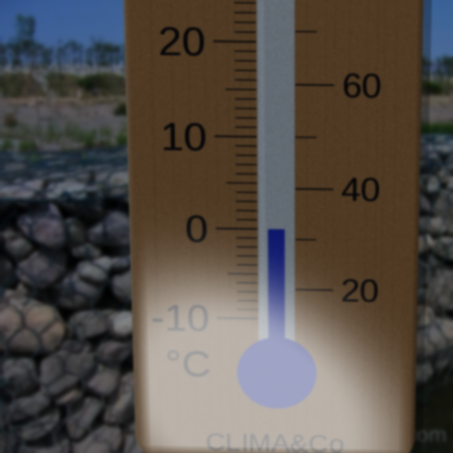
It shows value=0 unit=°C
